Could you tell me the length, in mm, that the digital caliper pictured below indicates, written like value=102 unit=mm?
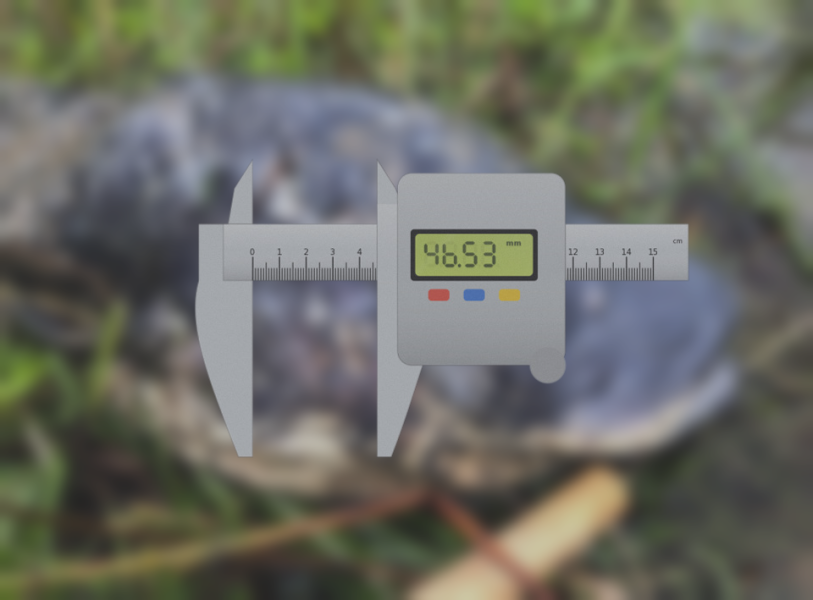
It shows value=46.53 unit=mm
